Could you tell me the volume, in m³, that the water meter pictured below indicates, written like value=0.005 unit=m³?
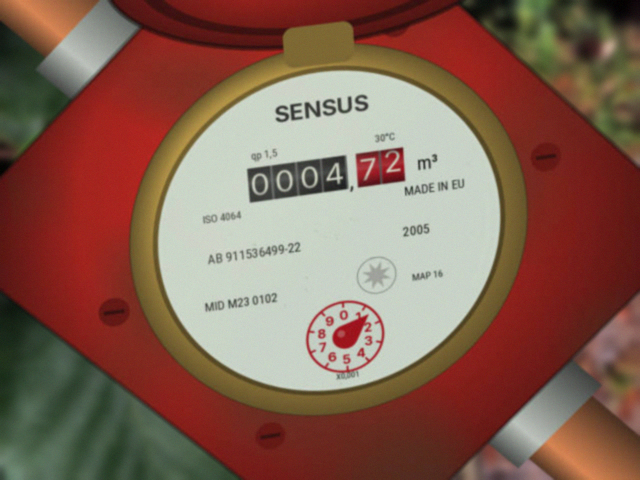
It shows value=4.721 unit=m³
